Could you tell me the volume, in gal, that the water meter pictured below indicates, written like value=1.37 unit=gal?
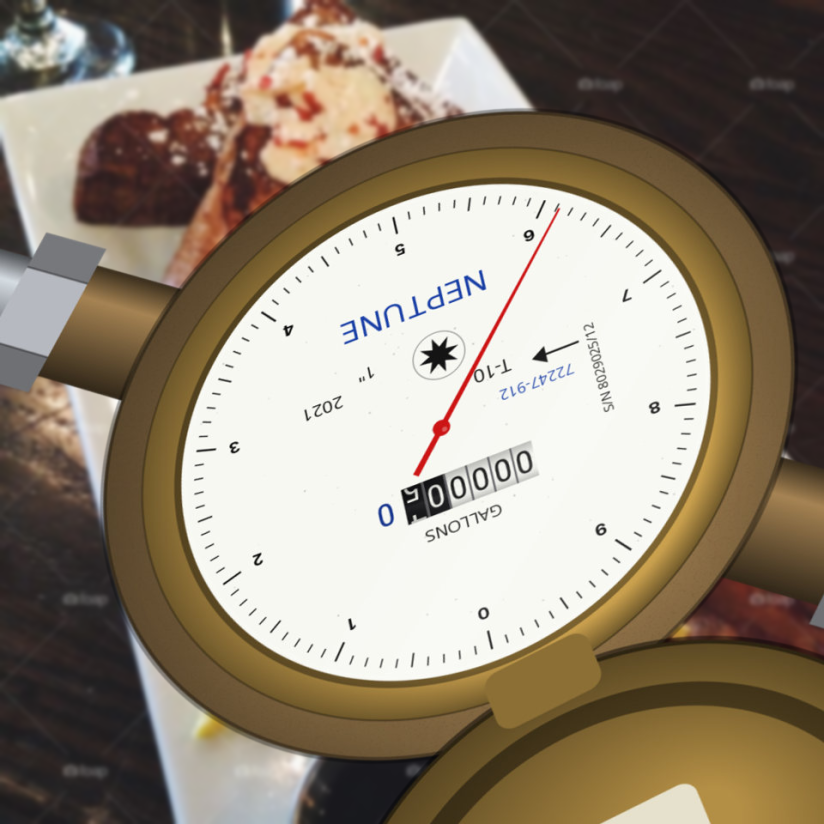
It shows value=46.1 unit=gal
